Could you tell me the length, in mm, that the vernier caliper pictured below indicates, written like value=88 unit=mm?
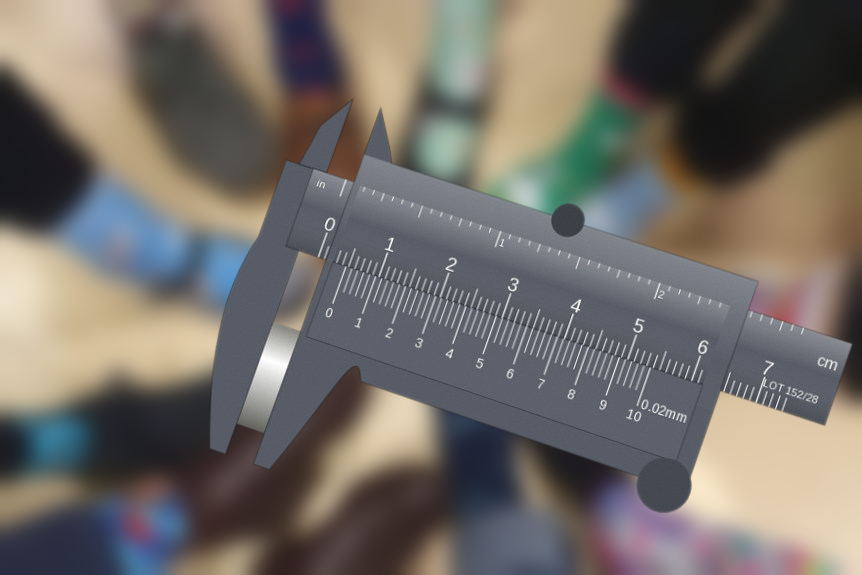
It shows value=4.6 unit=mm
